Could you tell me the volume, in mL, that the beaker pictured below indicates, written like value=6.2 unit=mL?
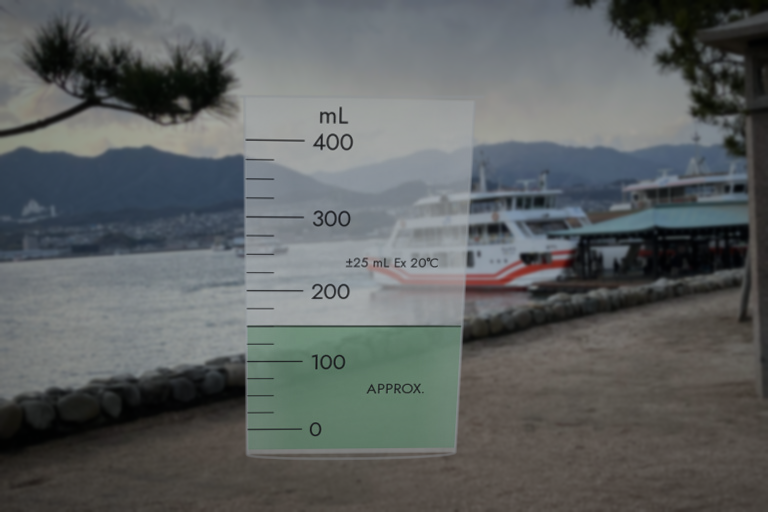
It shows value=150 unit=mL
